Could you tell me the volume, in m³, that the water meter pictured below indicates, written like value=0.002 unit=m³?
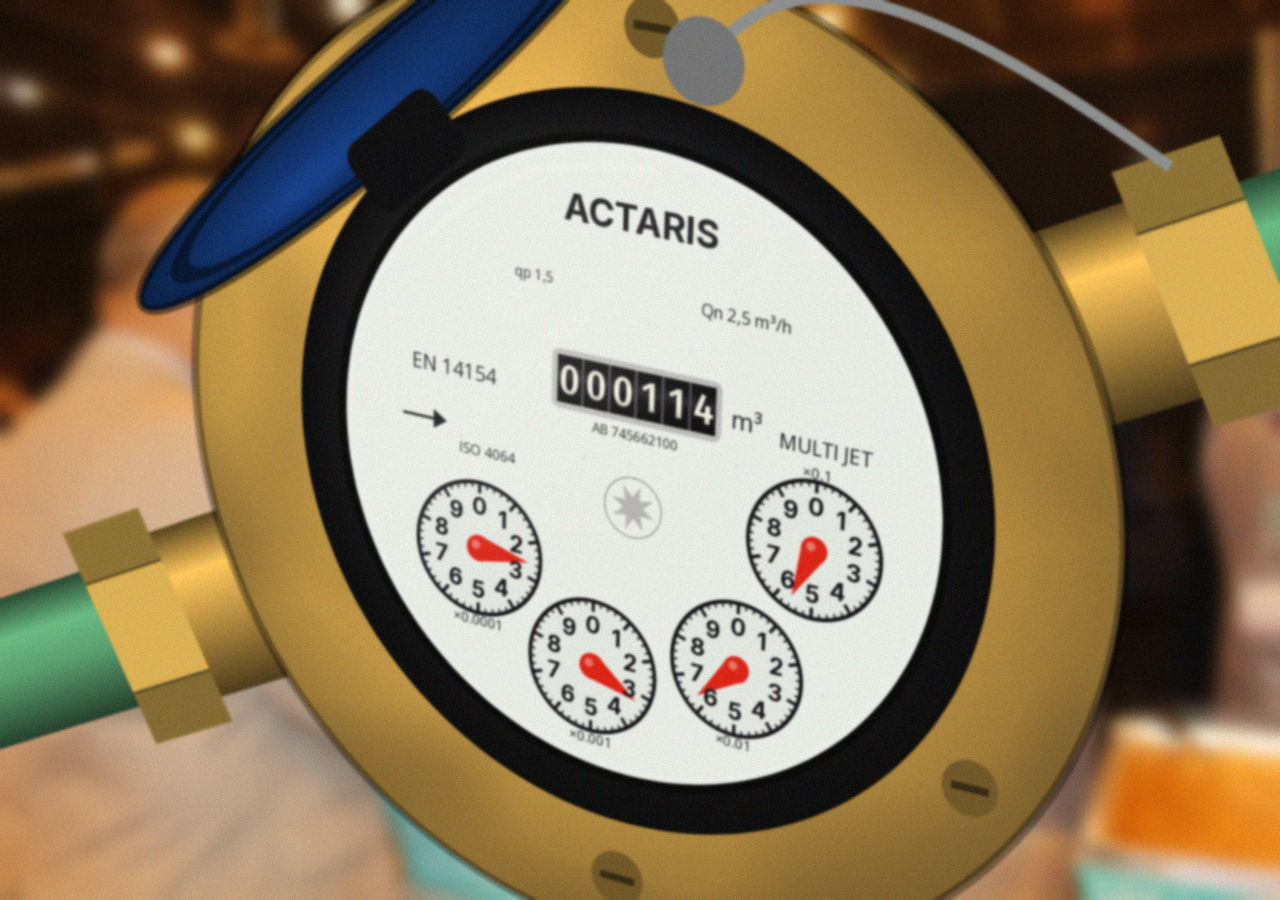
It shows value=114.5632 unit=m³
